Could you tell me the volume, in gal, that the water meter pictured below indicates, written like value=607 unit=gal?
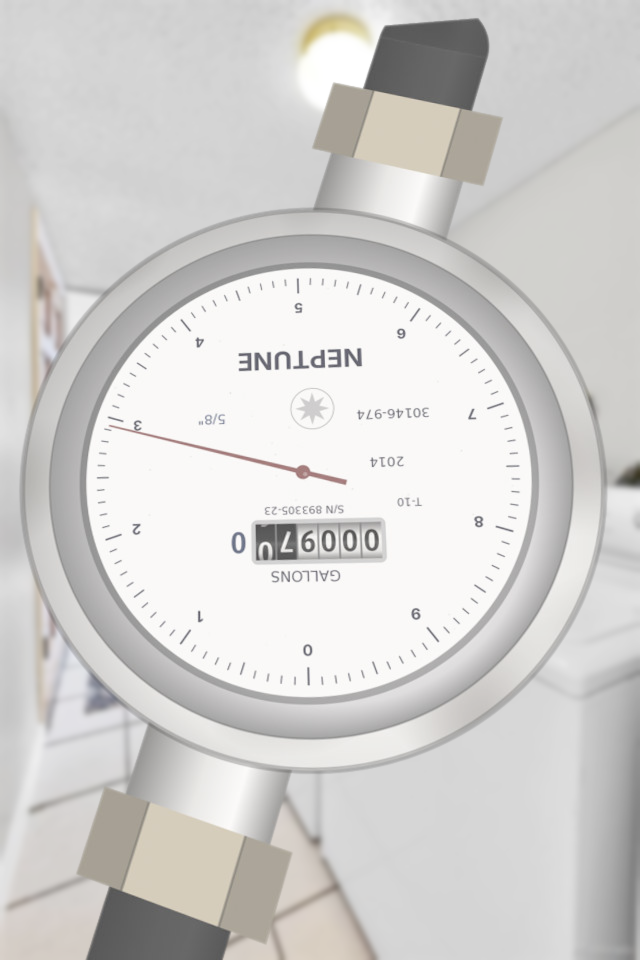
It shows value=9702.9 unit=gal
